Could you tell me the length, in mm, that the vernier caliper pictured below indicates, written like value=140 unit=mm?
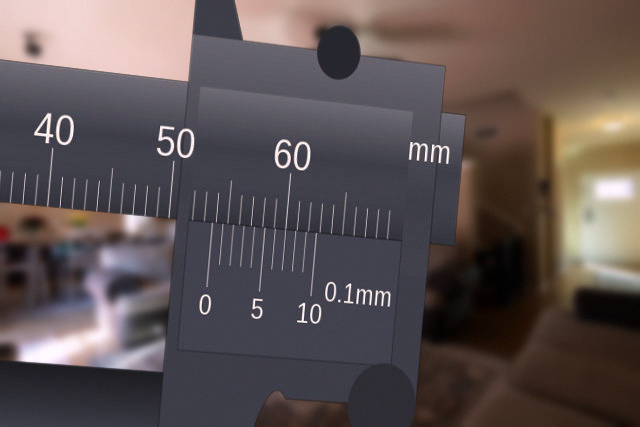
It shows value=53.7 unit=mm
